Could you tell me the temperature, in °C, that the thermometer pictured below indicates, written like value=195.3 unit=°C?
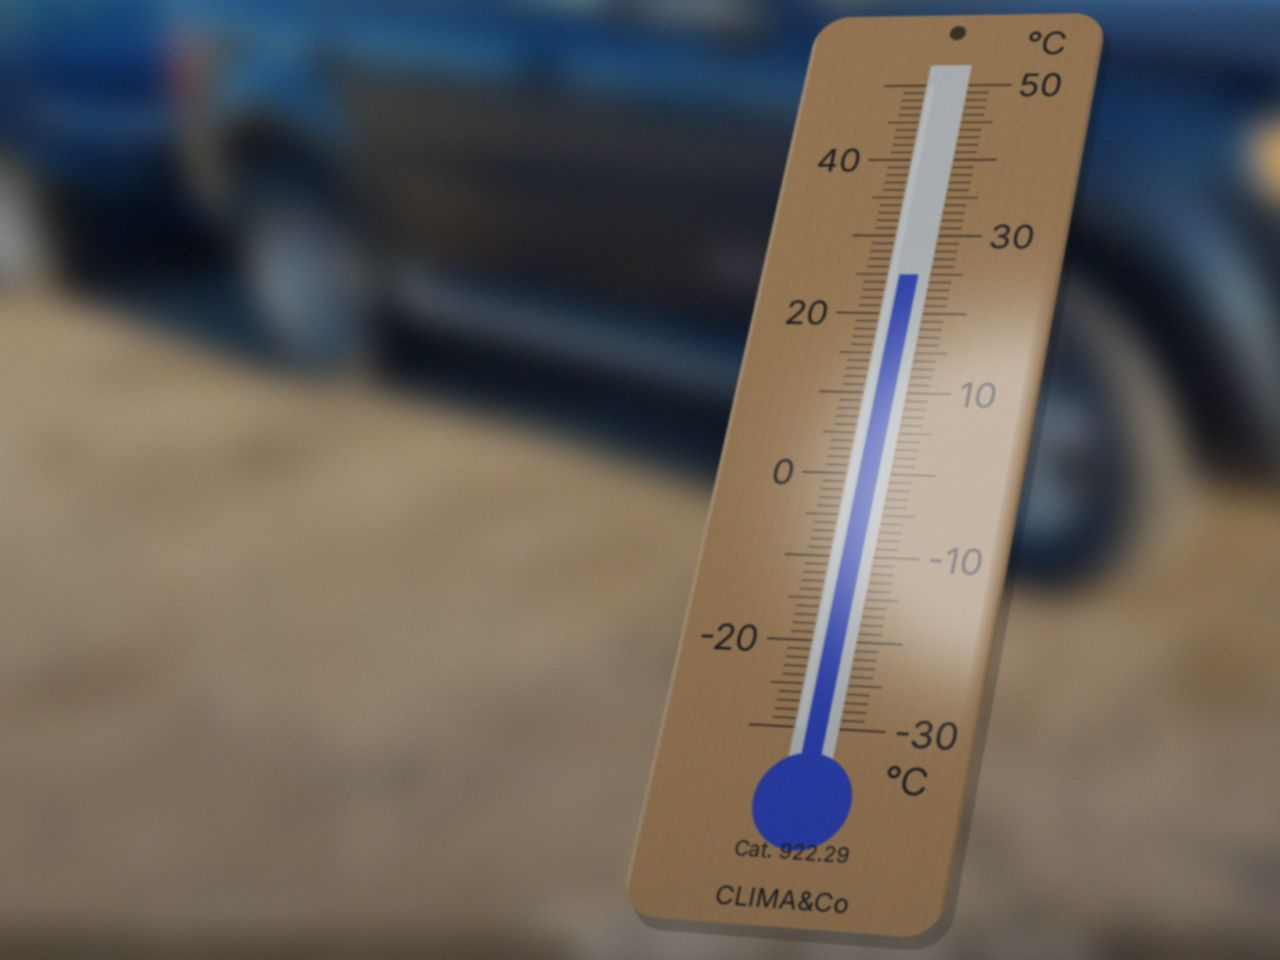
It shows value=25 unit=°C
